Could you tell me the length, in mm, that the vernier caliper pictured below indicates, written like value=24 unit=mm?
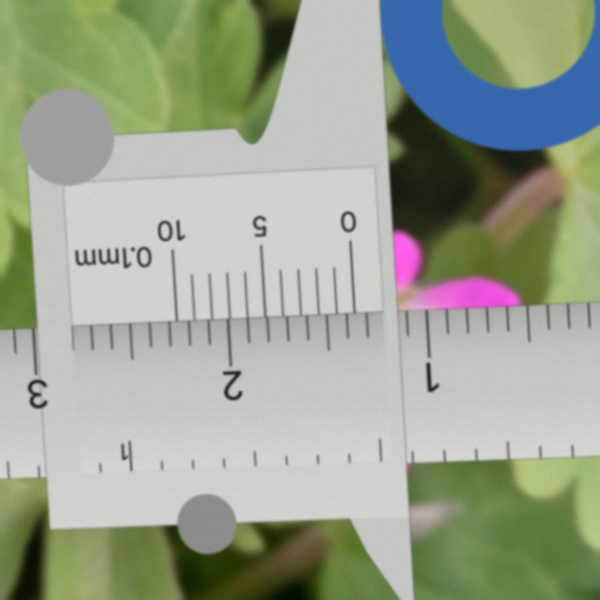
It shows value=13.6 unit=mm
